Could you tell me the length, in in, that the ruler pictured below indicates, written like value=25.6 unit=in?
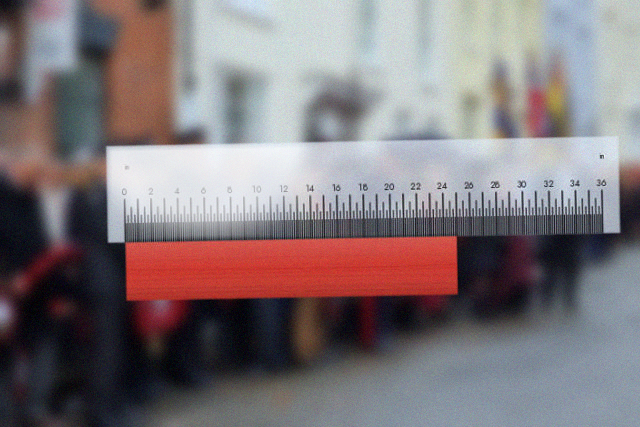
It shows value=25 unit=in
